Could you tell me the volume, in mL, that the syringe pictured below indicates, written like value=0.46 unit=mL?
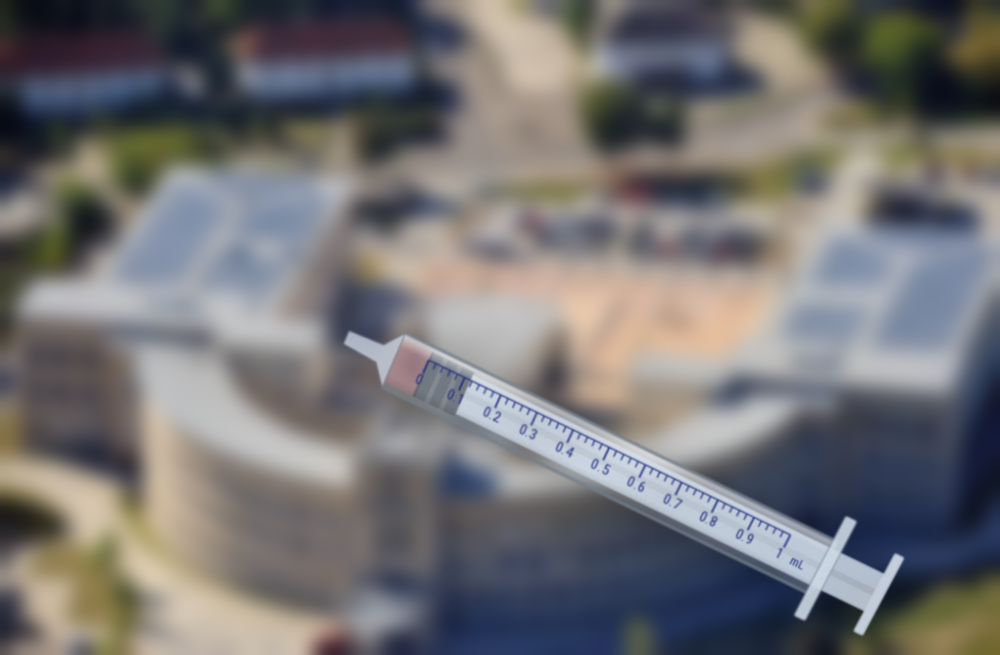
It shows value=0 unit=mL
